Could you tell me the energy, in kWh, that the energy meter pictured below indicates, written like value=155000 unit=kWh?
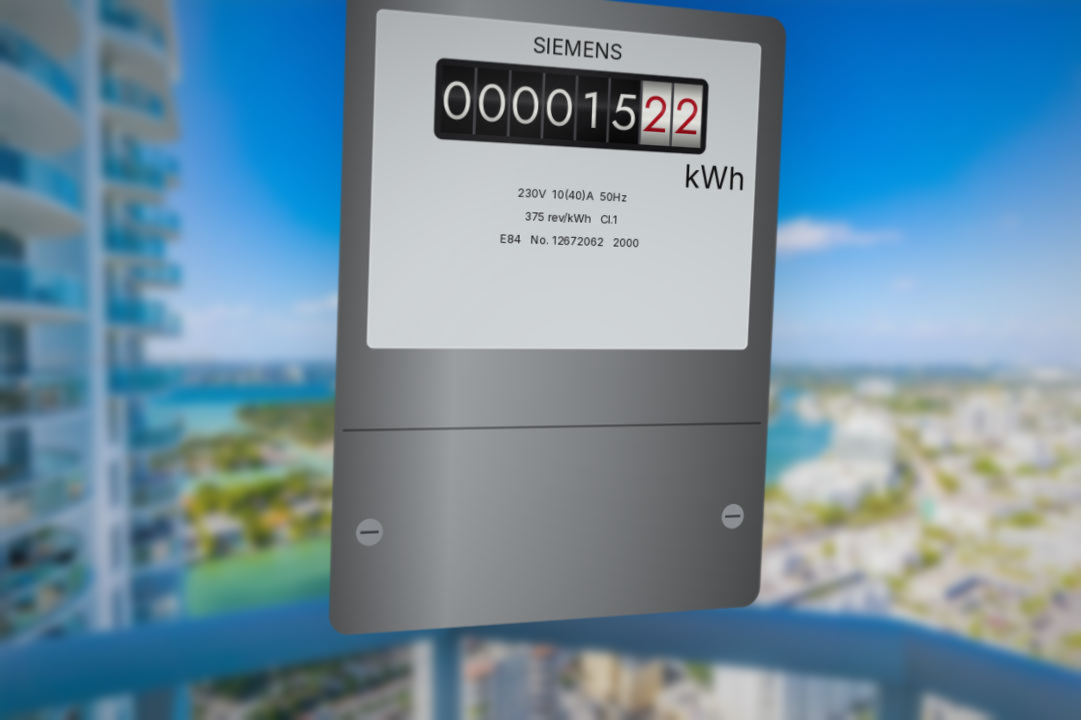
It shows value=15.22 unit=kWh
